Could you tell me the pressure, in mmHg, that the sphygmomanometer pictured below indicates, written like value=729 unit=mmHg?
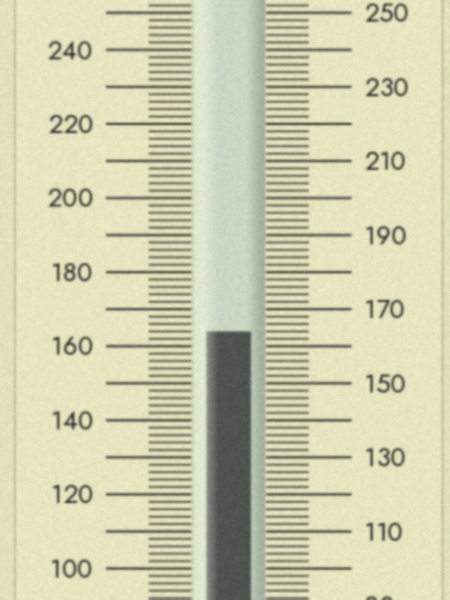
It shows value=164 unit=mmHg
